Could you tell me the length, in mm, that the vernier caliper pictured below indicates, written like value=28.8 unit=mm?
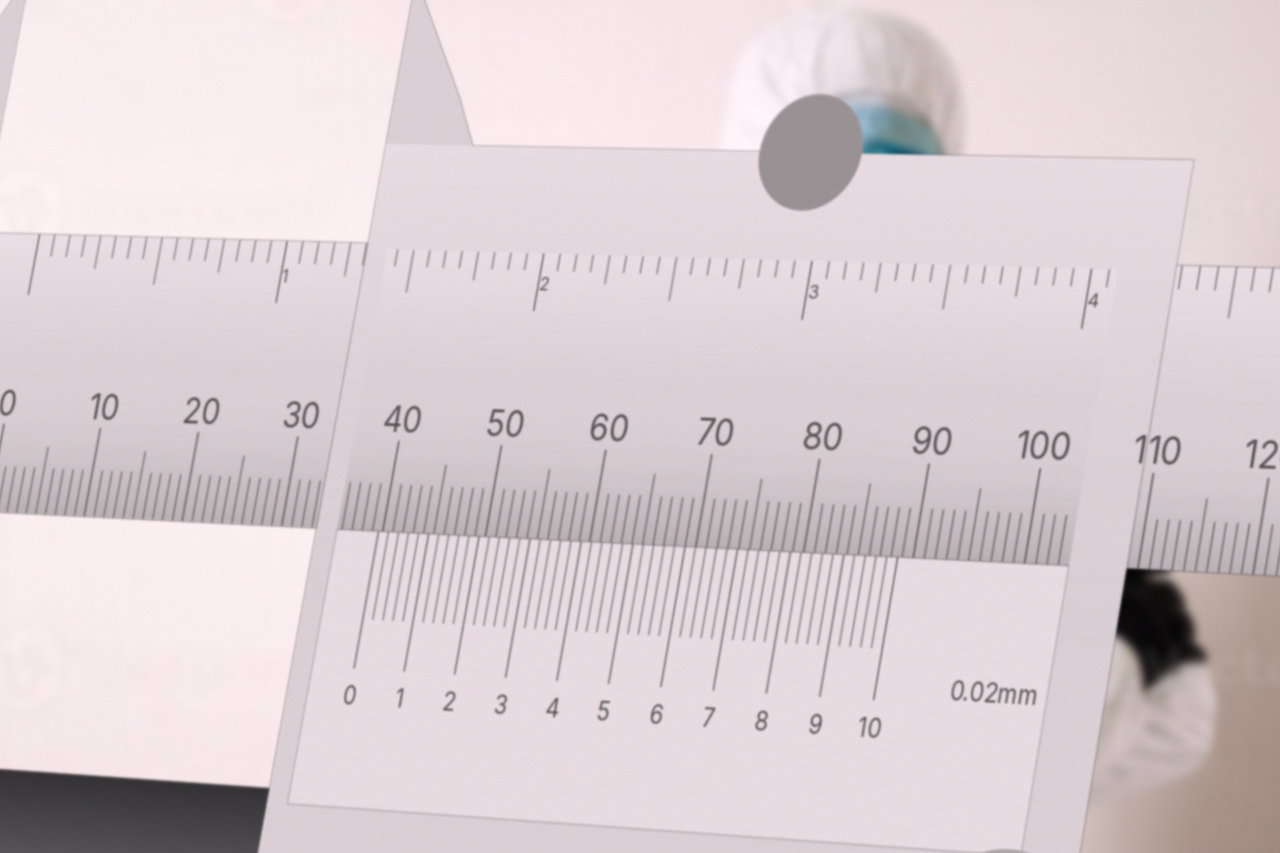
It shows value=39.6 unit=mm
